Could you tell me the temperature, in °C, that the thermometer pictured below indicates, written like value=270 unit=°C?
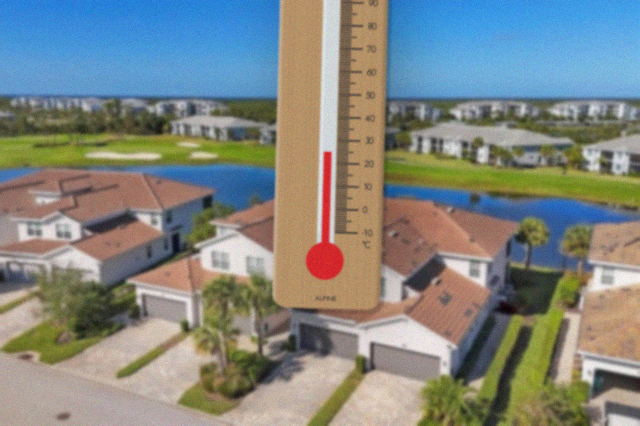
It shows value=25 unit=°C
